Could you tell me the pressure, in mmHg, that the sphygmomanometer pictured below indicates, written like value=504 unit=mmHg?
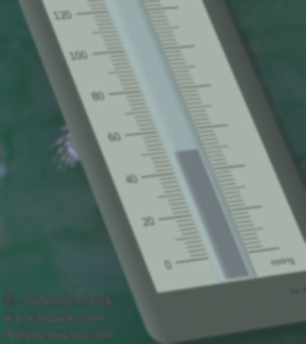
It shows value=50 unit=mmHg
